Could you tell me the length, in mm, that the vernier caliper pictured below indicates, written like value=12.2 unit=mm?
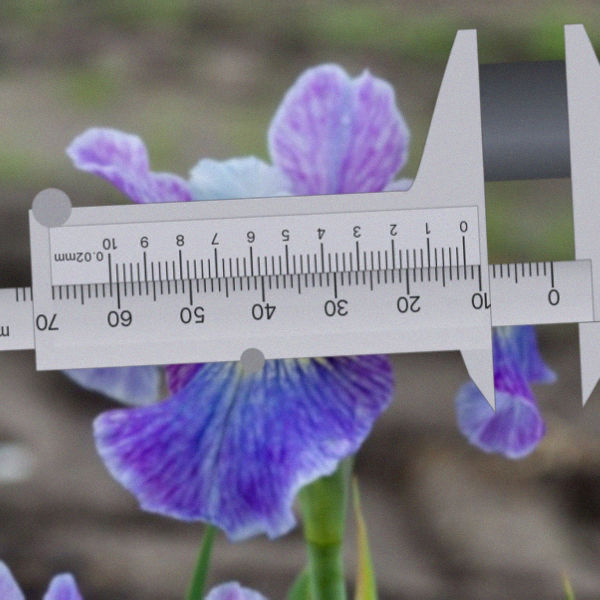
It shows value=12.0 unit=mm
